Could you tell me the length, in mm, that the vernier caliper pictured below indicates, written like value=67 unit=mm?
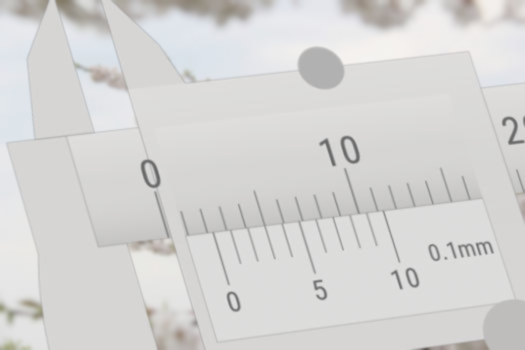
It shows value=2.3 unit=mm
